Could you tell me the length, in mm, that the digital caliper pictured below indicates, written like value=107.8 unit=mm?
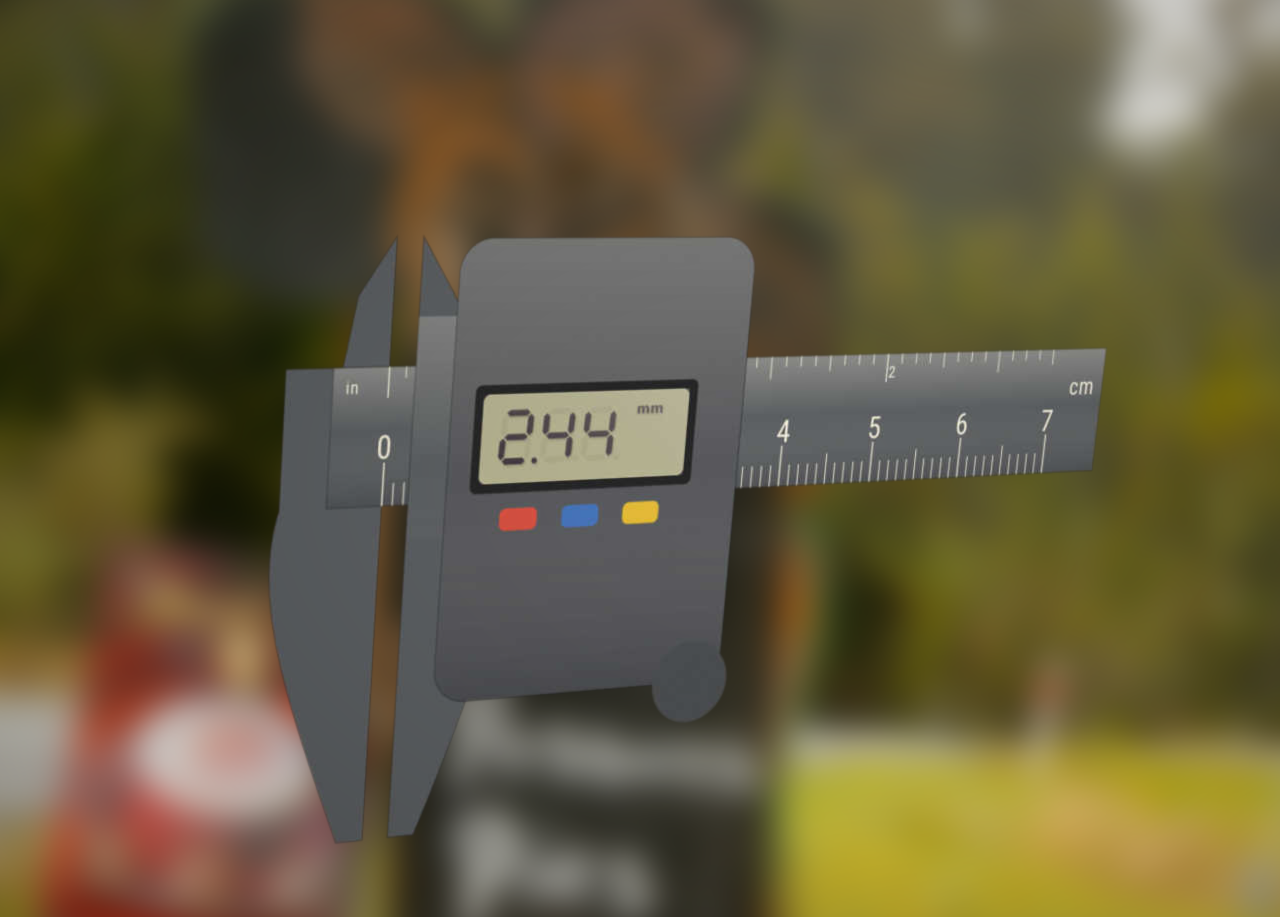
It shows value=2.44 unit=mm
